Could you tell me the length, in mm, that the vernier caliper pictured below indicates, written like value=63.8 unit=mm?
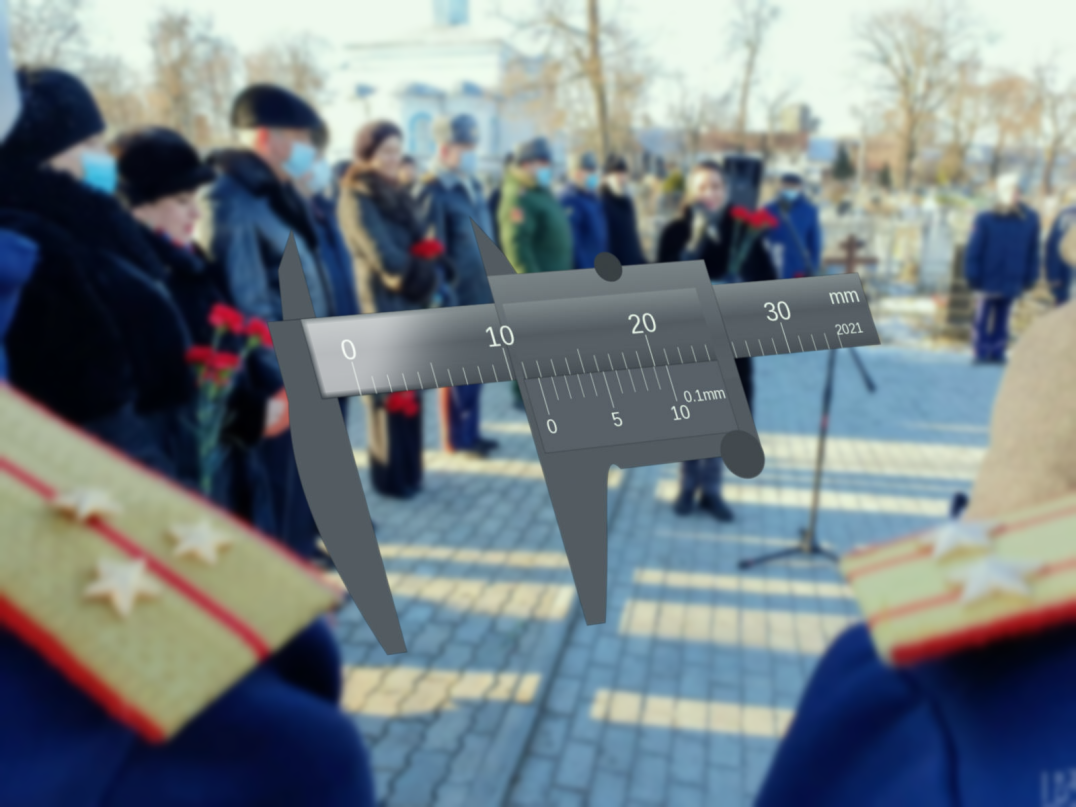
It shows value=11.8 unit=mm
